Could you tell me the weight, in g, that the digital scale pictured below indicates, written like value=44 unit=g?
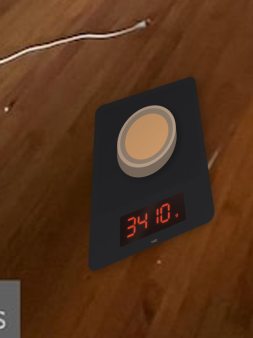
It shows value=3410 unit=g
